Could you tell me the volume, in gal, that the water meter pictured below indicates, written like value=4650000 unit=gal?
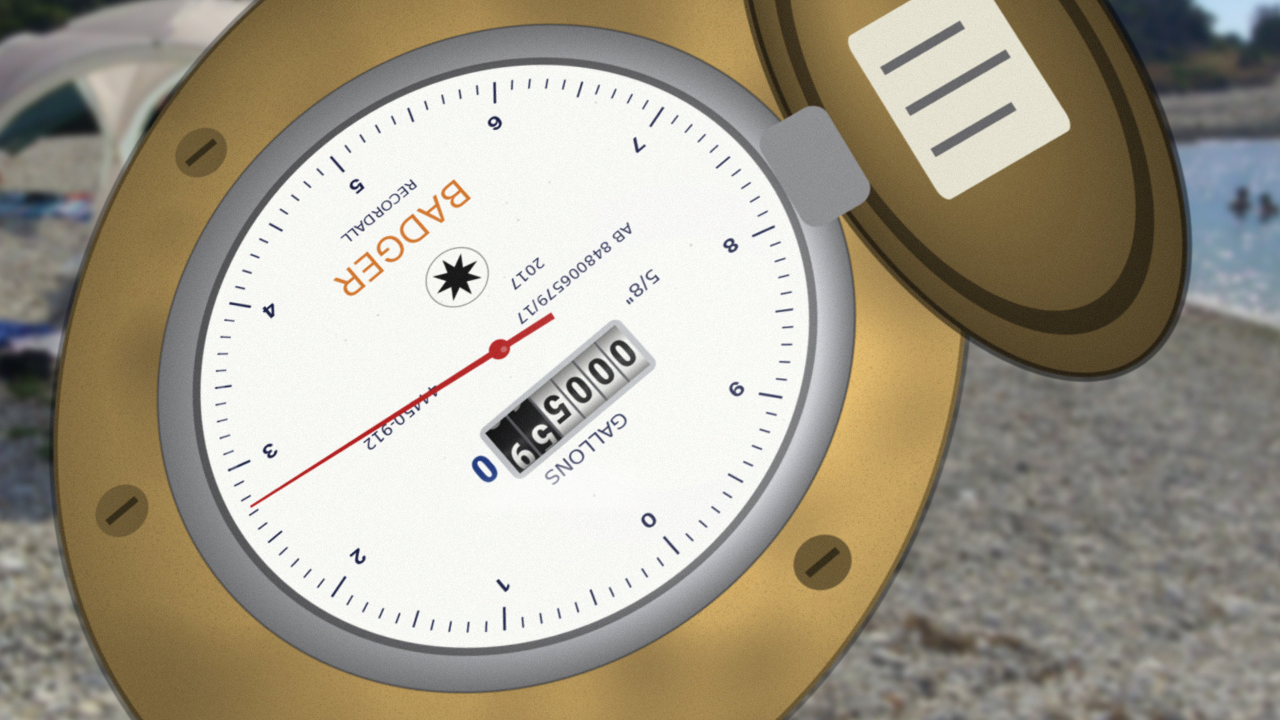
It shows value=5592.7 unit=gal
